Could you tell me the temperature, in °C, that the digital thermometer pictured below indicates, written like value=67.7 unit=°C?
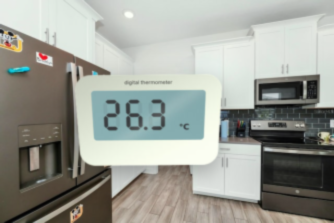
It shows value=26.3 unit=°C
